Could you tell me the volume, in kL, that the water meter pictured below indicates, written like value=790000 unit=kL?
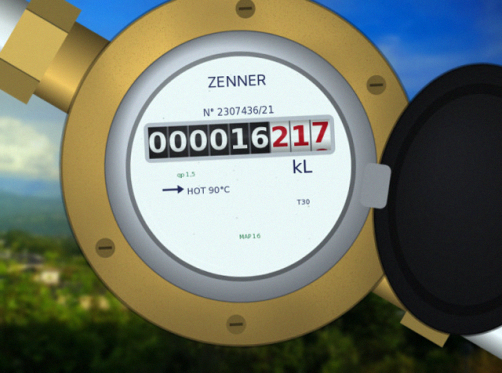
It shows value=16.217 unit=kL
